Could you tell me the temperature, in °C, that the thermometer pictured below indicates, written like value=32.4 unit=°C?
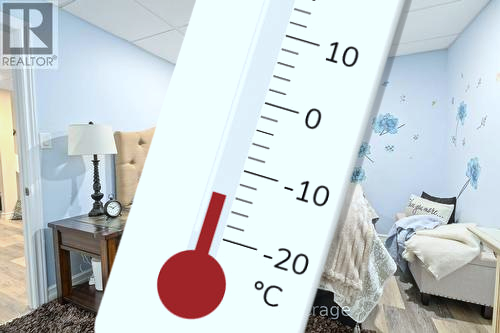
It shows value=-14 unit=°C
